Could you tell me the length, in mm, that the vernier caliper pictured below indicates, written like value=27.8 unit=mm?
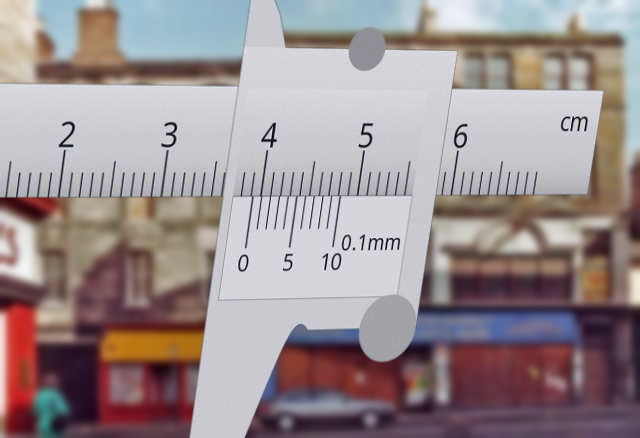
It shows value=39.2 unit=mm
